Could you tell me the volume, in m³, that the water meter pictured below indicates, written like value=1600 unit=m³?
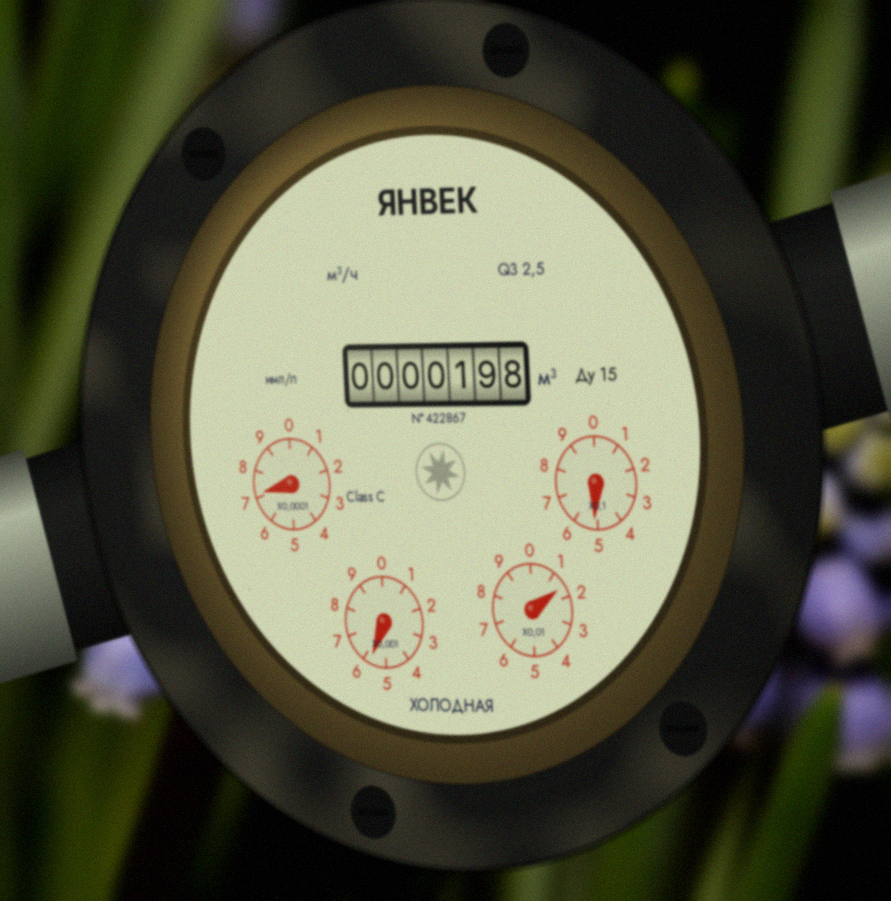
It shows value=198.5157 unit=m³
